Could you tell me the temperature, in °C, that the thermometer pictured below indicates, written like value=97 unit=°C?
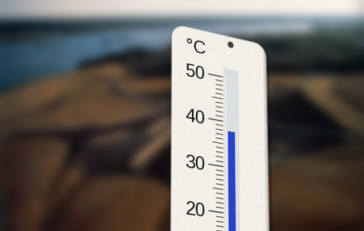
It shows value=38 unit=°C
